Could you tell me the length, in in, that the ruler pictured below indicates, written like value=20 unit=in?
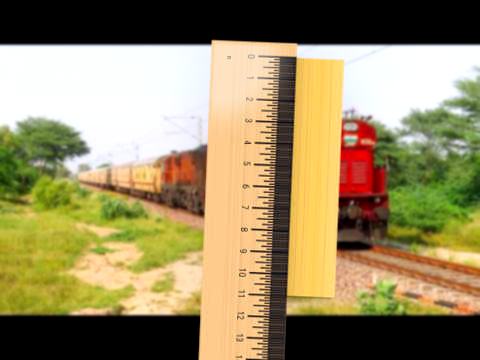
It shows value=11 unit=in
